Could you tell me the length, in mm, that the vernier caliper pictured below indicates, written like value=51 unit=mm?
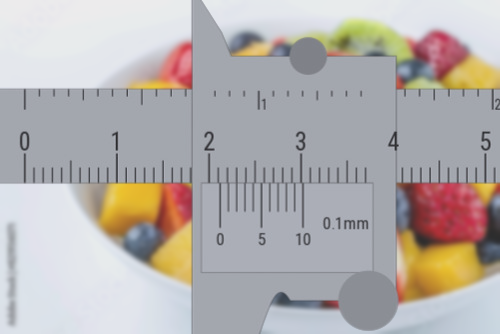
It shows value=21.2 unit=mm
